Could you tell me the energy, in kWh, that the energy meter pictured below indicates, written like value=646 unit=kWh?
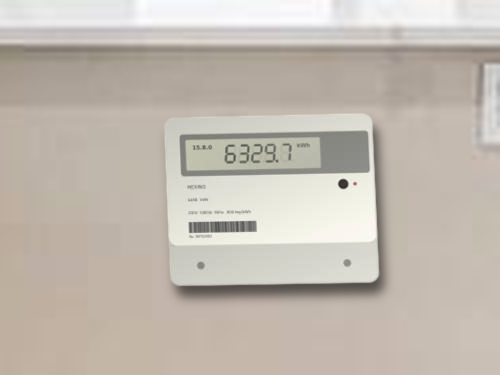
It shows value=6329.7 unit=kWh
